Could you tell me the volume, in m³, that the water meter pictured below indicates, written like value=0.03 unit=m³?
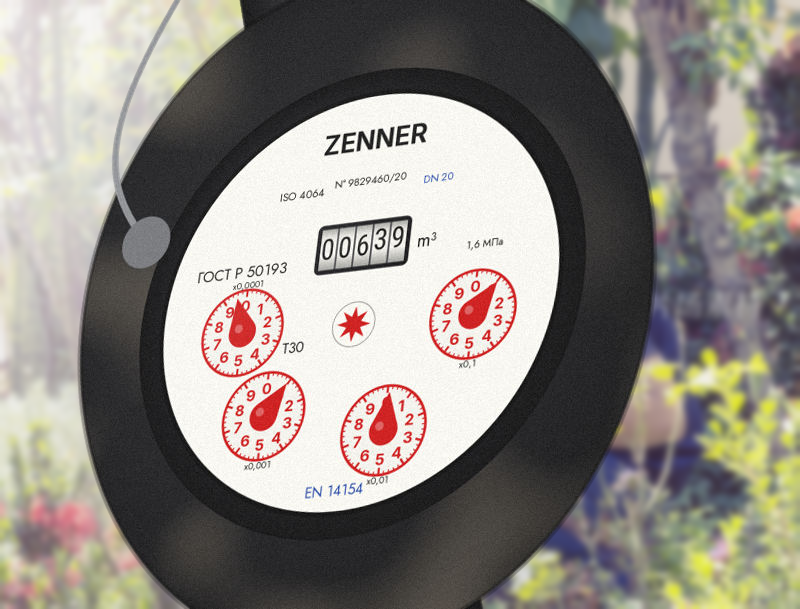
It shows value=639.1009 unit=m³
